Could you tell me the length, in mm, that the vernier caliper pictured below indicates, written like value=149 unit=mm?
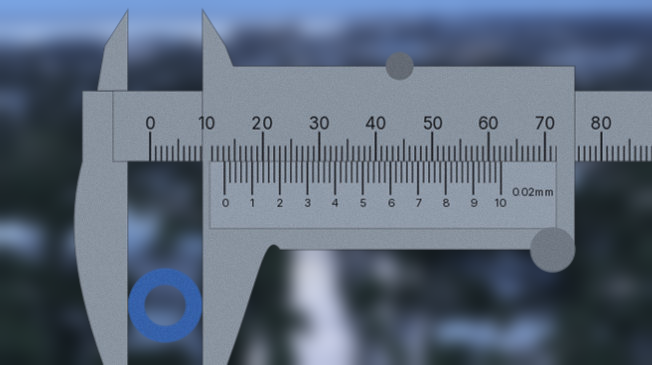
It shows value=13.2 unit=mm
